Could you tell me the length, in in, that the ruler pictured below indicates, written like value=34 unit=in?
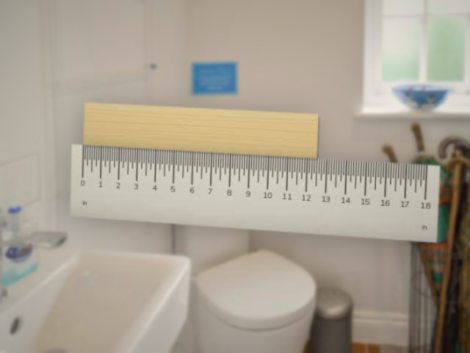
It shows value=12.5 unit=in
